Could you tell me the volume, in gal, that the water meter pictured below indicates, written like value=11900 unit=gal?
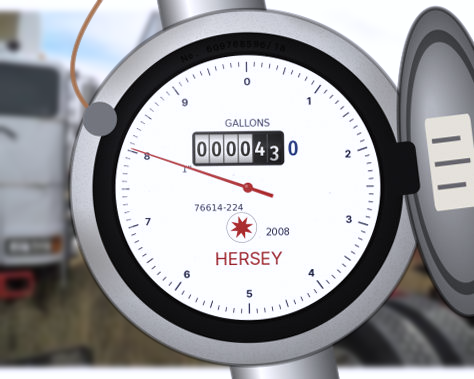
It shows value=428.0 unit=gal
